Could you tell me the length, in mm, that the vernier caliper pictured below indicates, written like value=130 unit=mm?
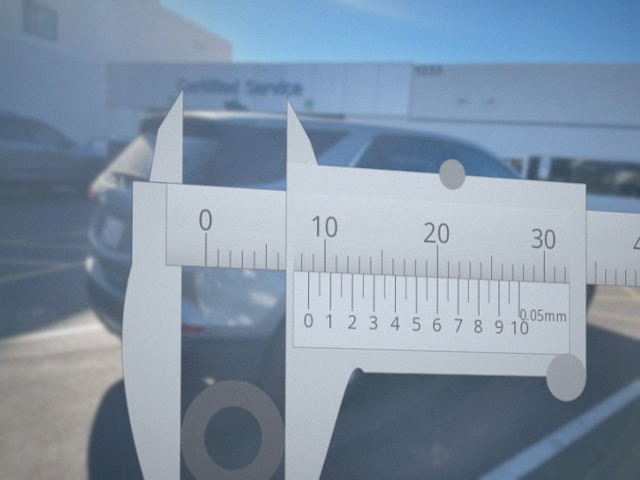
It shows value=8.6 unit=mm
